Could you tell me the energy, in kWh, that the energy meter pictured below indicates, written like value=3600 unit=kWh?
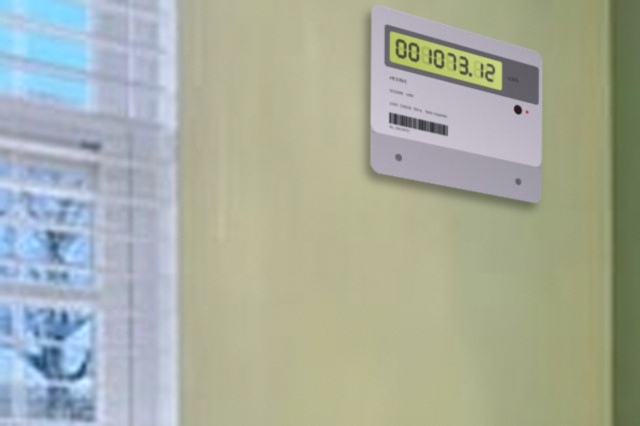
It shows value=1073.12 unit=kWh
